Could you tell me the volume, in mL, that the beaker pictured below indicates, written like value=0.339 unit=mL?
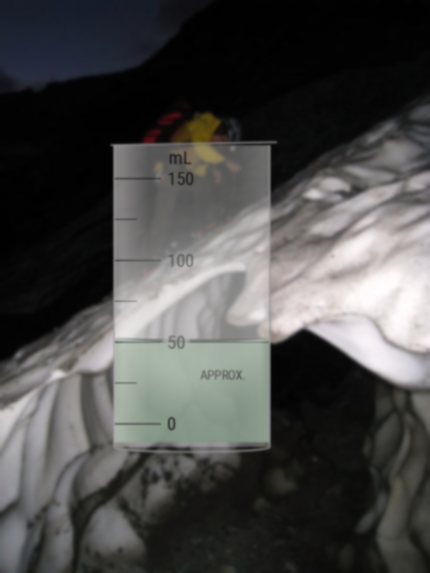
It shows value=50 unit=mL
